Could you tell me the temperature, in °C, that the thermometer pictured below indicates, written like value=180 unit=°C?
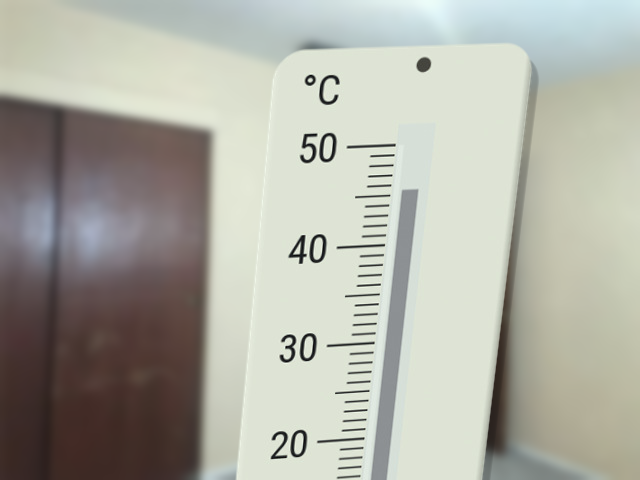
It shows value=45.5 unit=°C
